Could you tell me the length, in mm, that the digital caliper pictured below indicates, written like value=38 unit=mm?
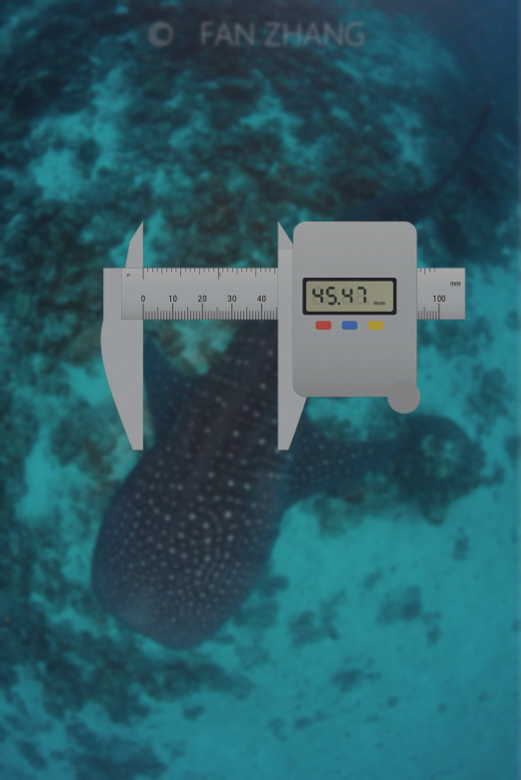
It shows value=45.47 unit=mm
